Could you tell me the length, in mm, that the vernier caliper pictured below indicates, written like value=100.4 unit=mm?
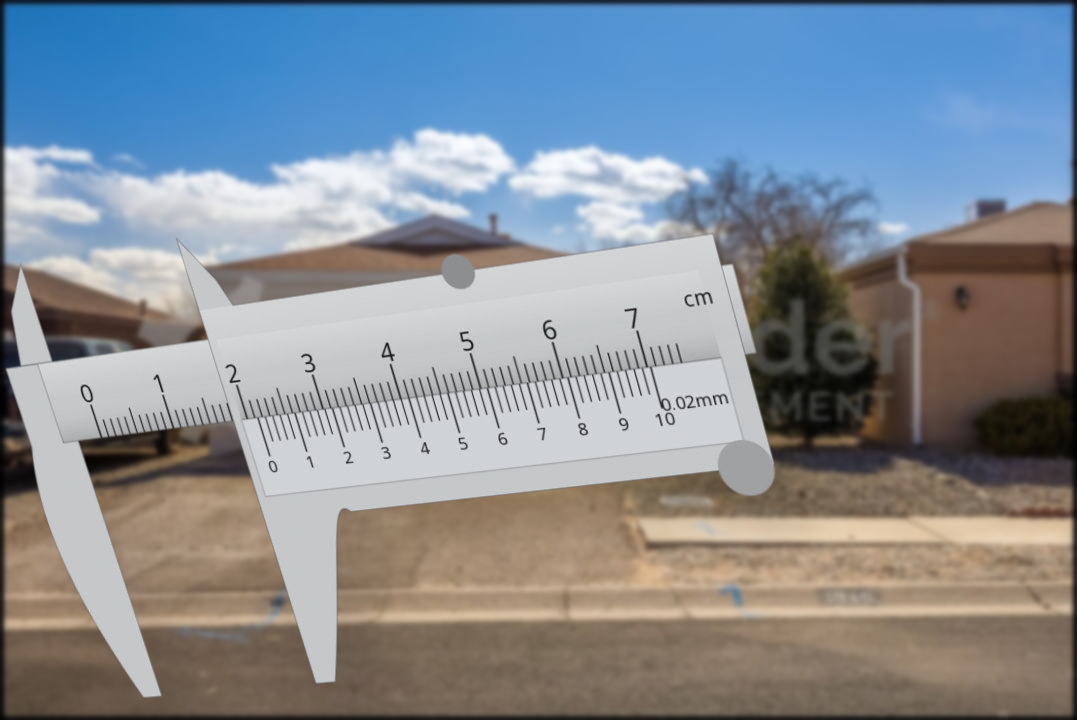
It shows value=21.4 unit=mm
